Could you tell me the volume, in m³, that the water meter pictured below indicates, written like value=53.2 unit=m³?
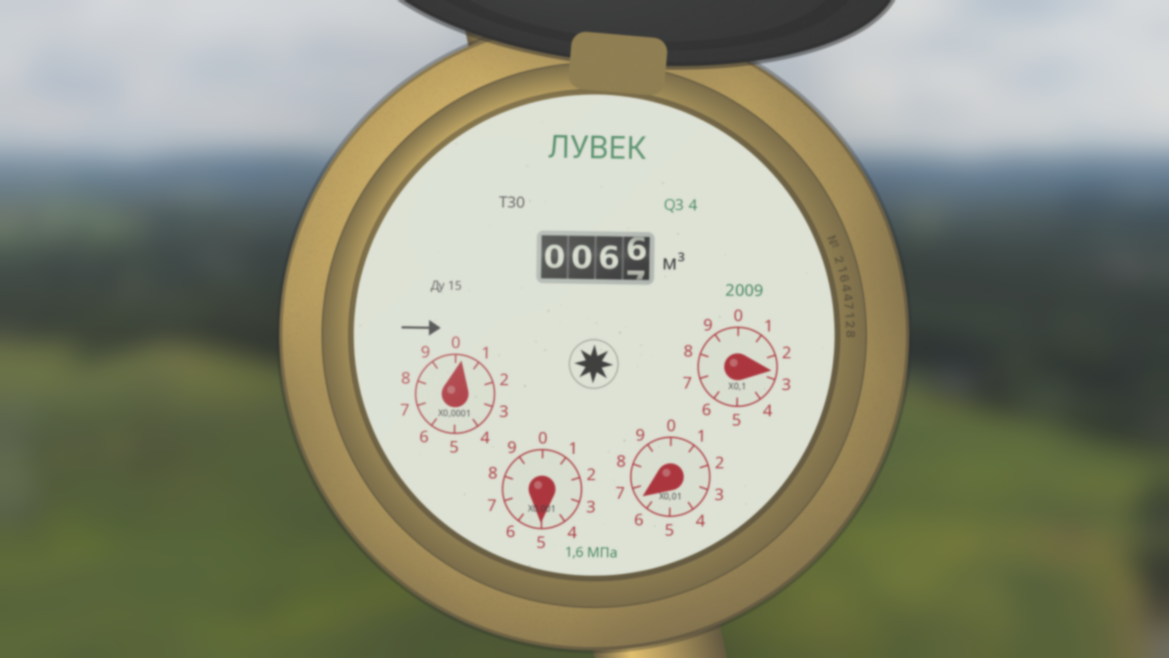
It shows value=66.2650 unit=m³
